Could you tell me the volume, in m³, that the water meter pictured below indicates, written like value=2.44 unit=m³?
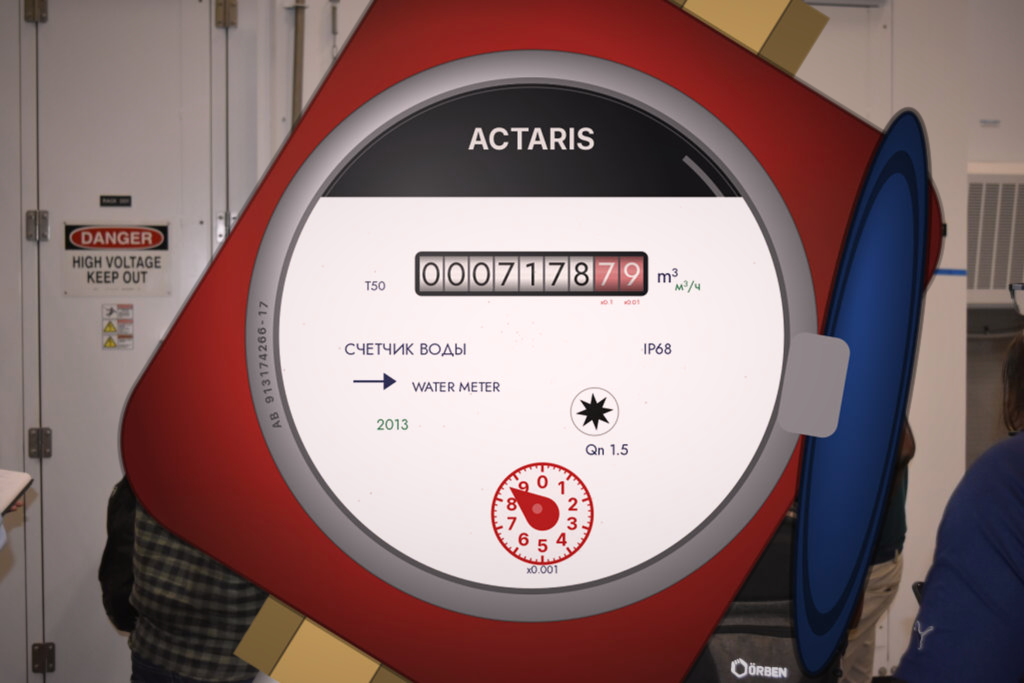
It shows value=7178.798 unit=m³
